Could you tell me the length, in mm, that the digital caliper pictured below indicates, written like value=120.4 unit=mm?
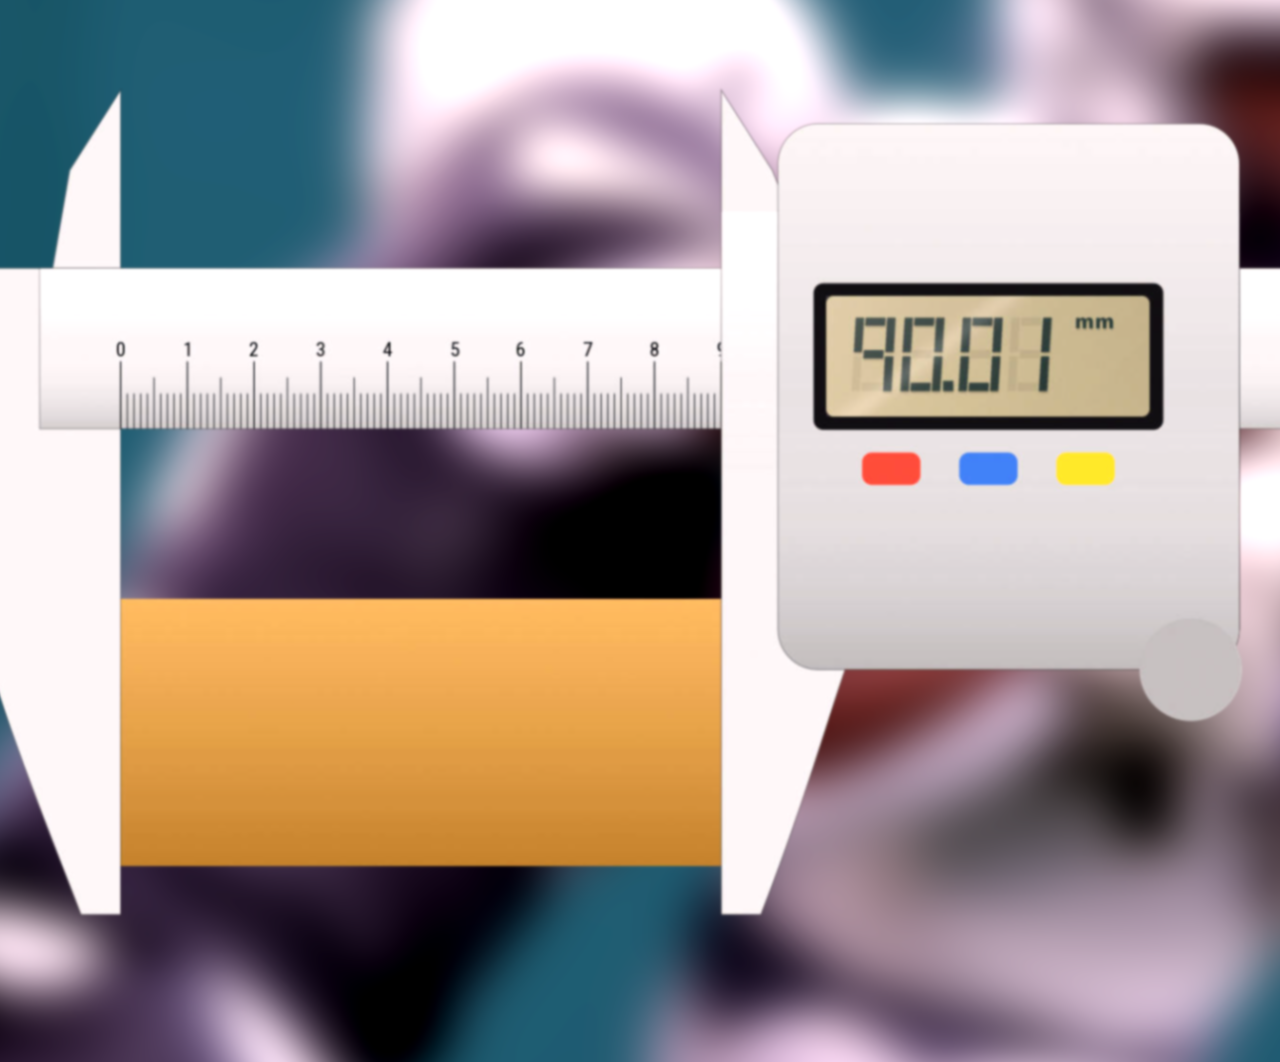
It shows value=90.01 unit=mm
